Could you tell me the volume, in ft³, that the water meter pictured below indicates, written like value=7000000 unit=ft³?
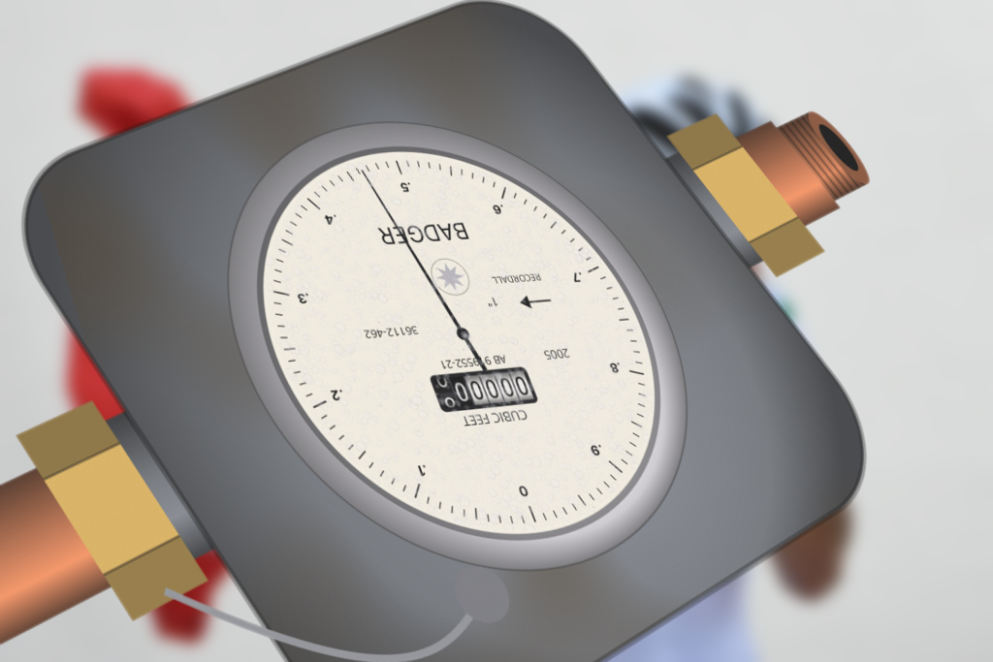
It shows value=8.46 unit=ft³
